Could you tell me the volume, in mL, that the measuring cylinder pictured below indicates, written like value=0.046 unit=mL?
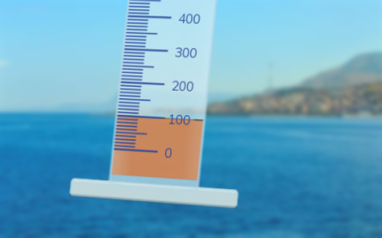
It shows value=100 unit=mL
